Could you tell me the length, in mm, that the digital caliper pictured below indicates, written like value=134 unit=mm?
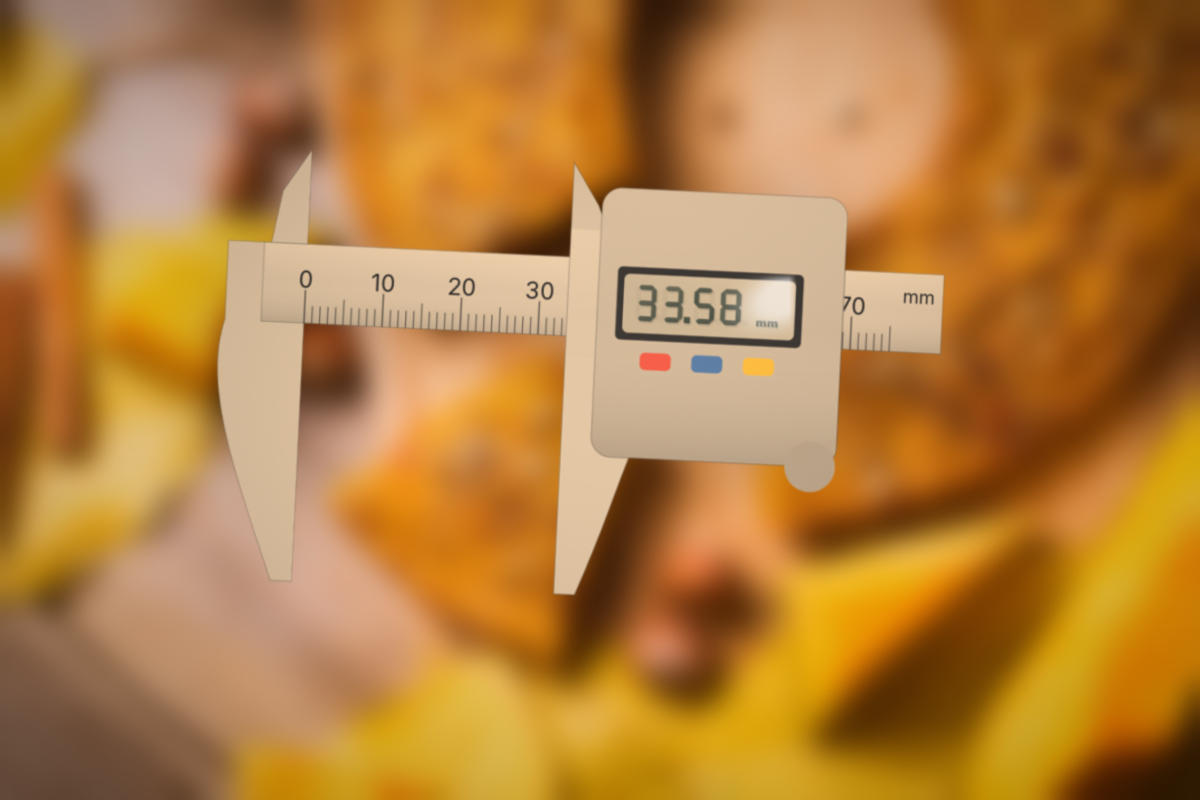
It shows value=33.58 unit=mm
